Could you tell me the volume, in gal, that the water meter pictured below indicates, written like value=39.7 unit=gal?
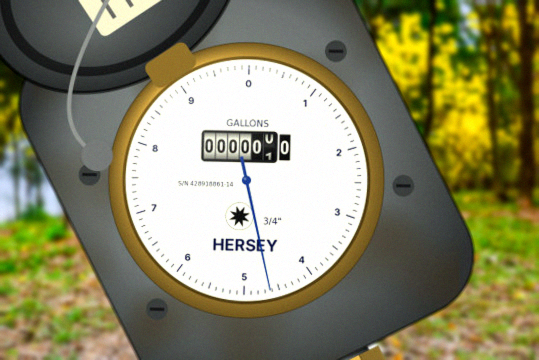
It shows value=4.6 unit=gal
